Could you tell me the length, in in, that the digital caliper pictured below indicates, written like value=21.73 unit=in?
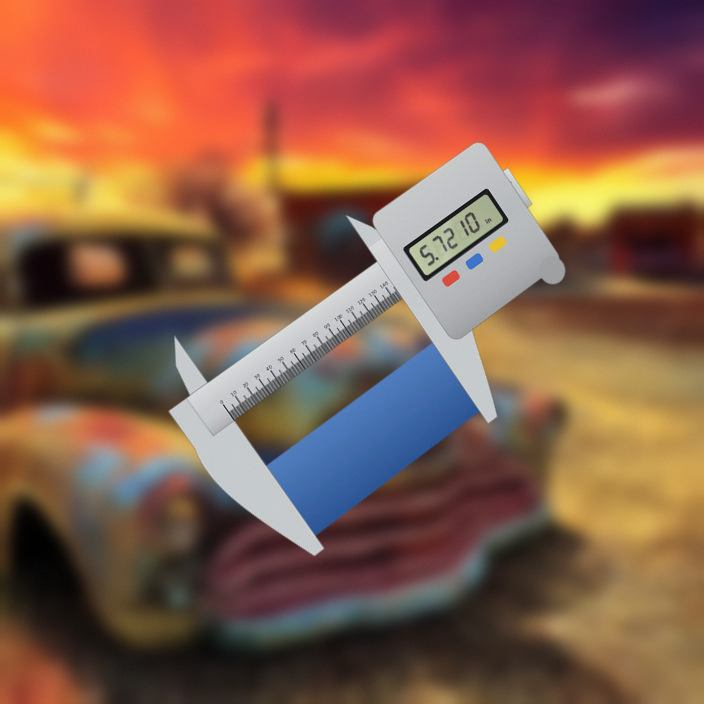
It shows value=5.7210 unit=in
